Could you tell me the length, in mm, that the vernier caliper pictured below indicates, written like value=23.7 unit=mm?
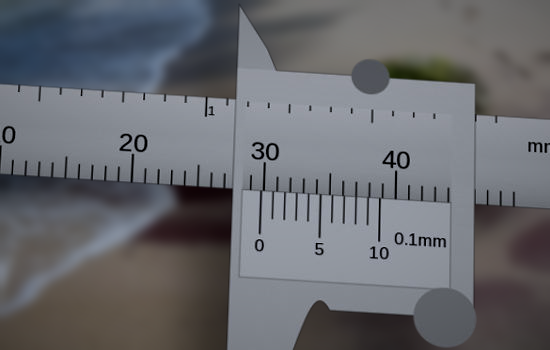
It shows value=29.8 unit=mm
